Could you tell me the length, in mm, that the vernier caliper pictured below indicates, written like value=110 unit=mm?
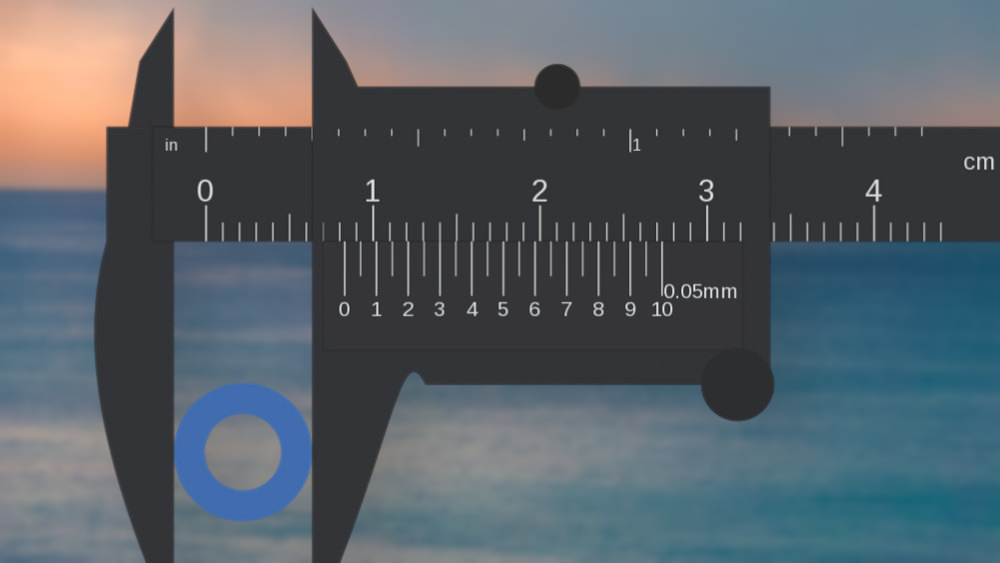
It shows value=8.3 unit=mm
